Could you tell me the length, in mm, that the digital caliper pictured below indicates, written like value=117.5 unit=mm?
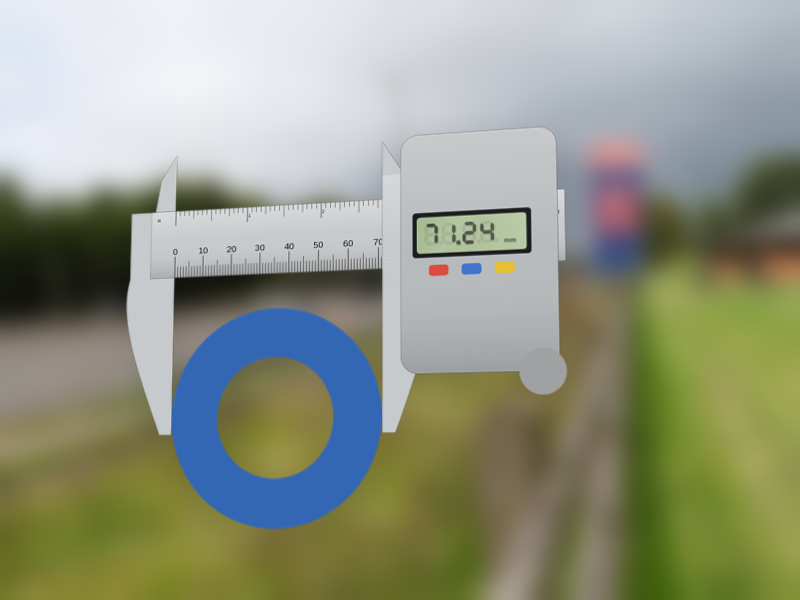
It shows value=71.24 unit=mm
